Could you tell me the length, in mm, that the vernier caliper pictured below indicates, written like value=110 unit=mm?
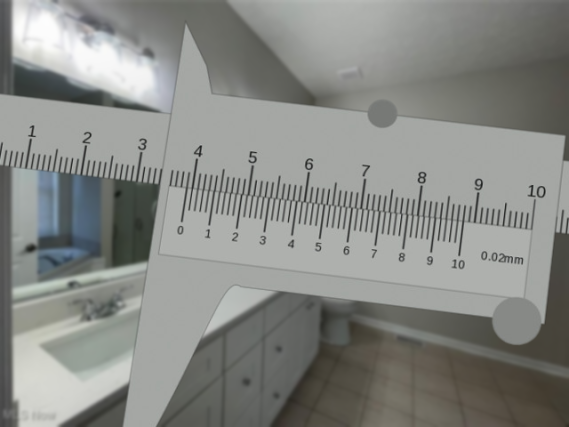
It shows value=39.0 unit=mm
